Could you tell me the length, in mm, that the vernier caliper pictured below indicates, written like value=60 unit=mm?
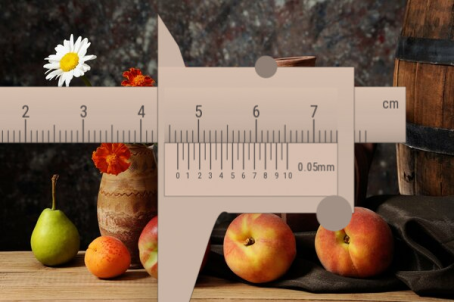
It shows value=46.4 unit=mm
